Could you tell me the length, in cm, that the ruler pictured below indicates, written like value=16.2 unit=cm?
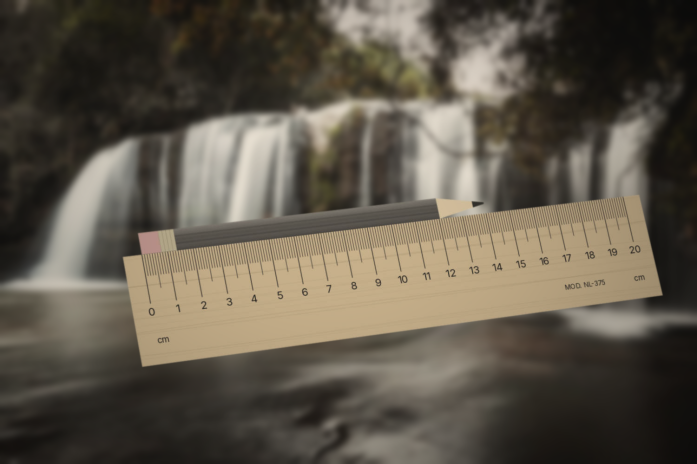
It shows value=14 unit=cm
